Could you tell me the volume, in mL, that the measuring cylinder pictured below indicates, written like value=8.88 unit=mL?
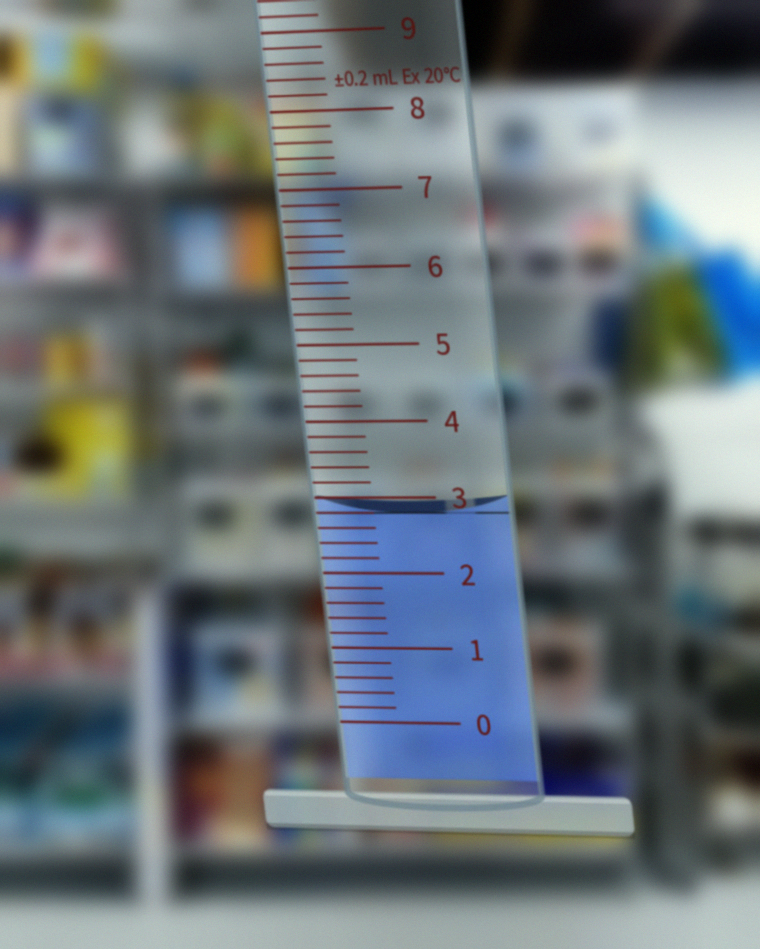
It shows value=2.8 unit=mL
